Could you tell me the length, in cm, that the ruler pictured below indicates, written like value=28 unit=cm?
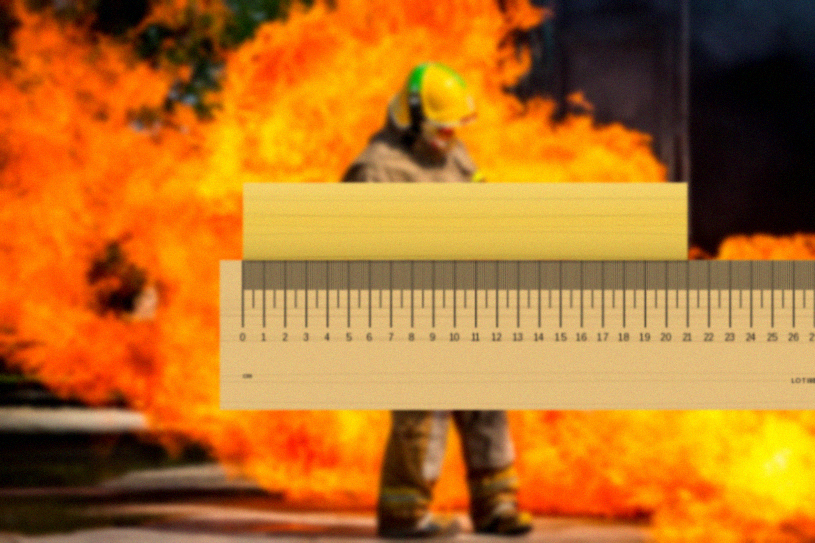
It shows value=21 unit=cm
